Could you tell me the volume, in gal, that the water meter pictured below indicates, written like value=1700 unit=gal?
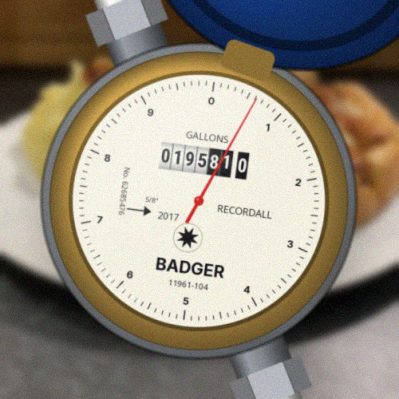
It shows value=195810.6 unit=gal
